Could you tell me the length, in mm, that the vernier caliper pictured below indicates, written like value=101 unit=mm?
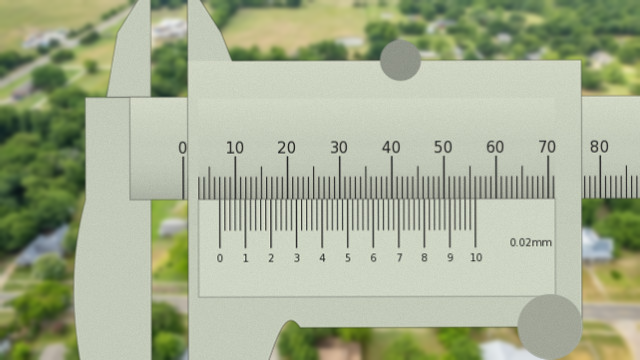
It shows value=7.0 unit=mm
